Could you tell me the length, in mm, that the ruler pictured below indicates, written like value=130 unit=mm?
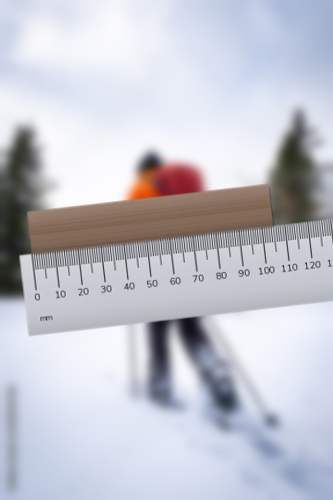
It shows value=105 unit=mm
